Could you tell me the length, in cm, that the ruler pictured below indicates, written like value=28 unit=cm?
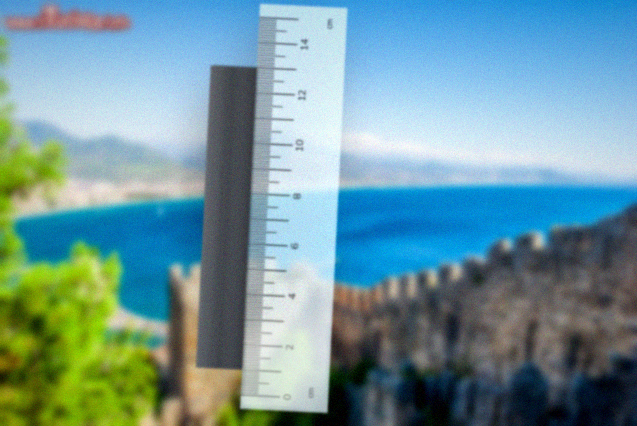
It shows value=12 unit=cm
